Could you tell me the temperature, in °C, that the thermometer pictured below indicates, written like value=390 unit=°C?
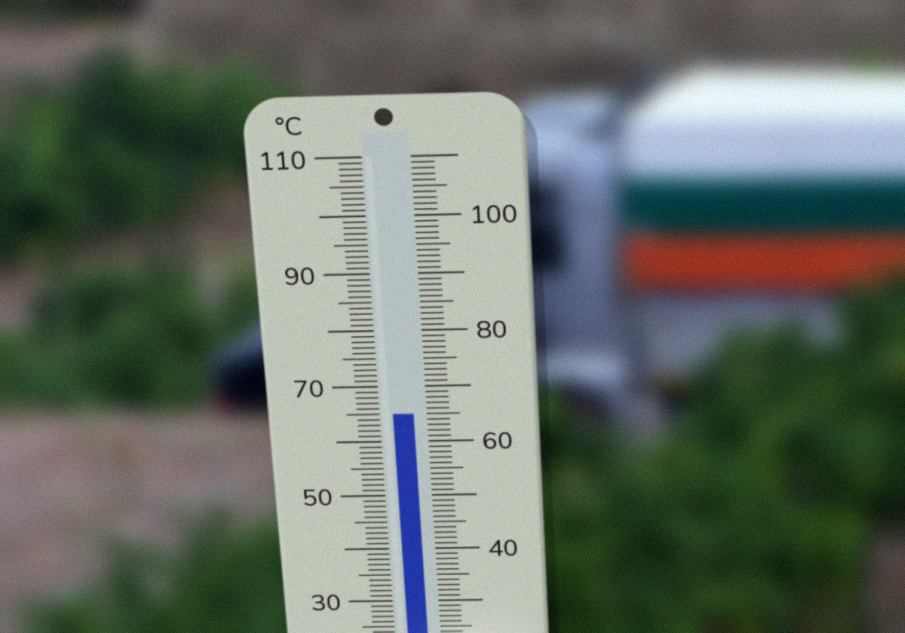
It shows value=65 unit=°C
